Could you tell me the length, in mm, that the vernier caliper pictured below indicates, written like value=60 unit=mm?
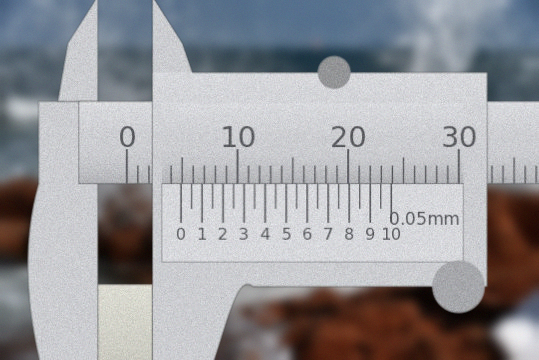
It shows value=4.9 unit=mm
